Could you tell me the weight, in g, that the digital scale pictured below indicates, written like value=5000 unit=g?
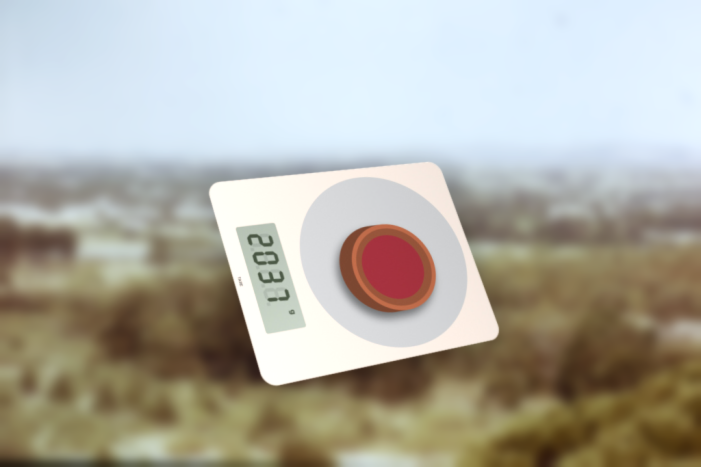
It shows value=2037 unit=g
